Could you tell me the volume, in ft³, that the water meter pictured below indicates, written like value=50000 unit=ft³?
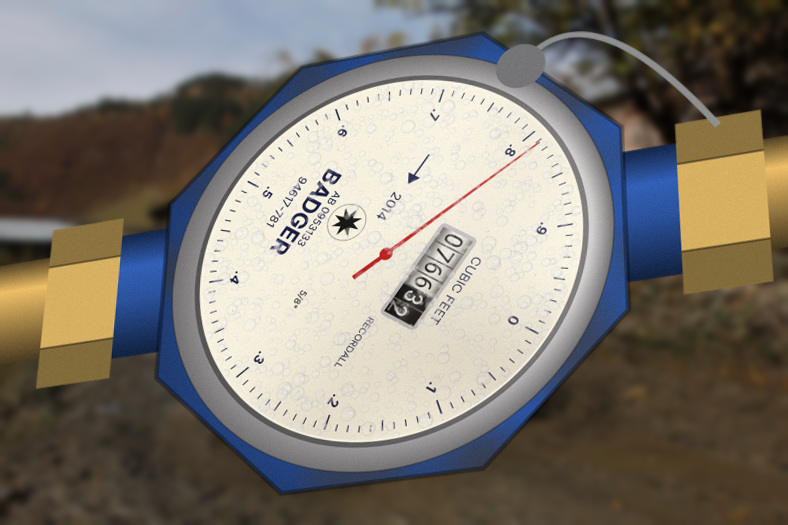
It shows value=76631.81 unit=ft³
